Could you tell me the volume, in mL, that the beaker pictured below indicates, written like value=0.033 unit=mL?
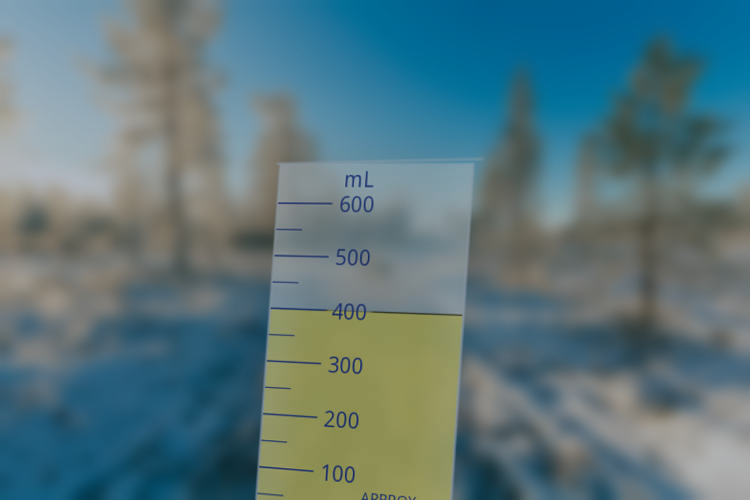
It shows value=400 unit=mL
